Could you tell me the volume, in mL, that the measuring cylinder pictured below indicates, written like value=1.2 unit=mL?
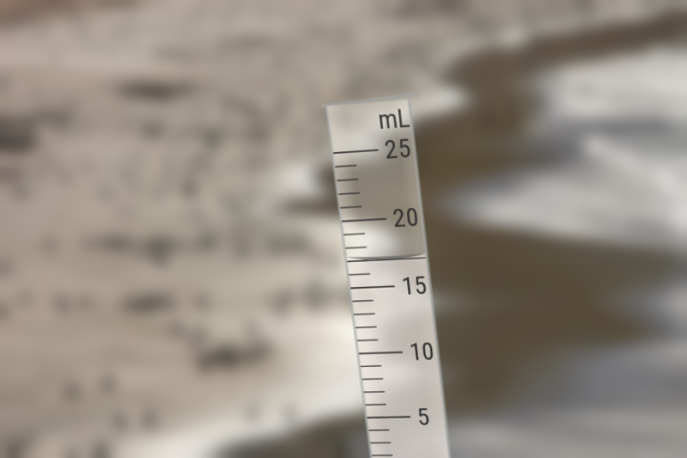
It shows value=17 unit=mL
